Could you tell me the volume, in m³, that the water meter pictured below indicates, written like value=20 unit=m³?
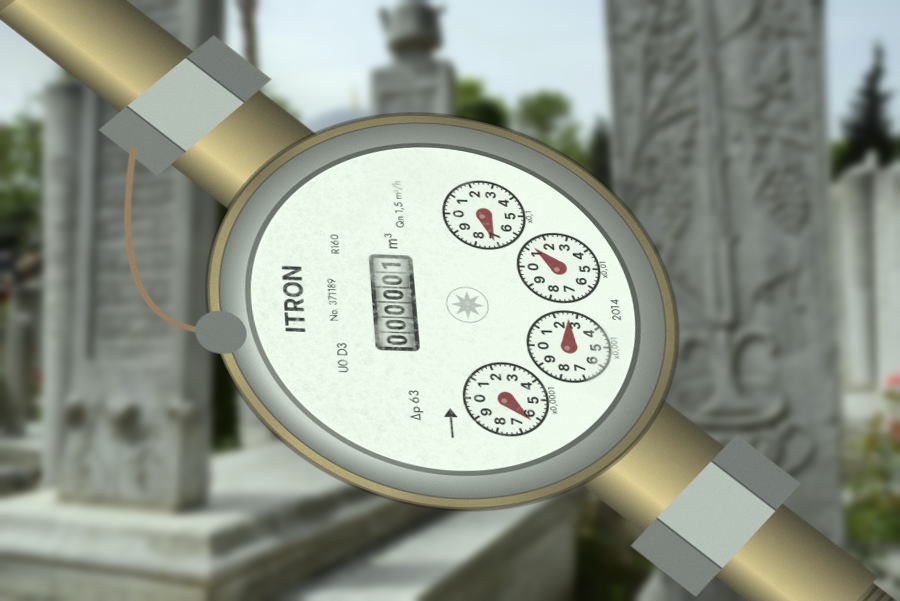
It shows value=1.7126 unit=m³
